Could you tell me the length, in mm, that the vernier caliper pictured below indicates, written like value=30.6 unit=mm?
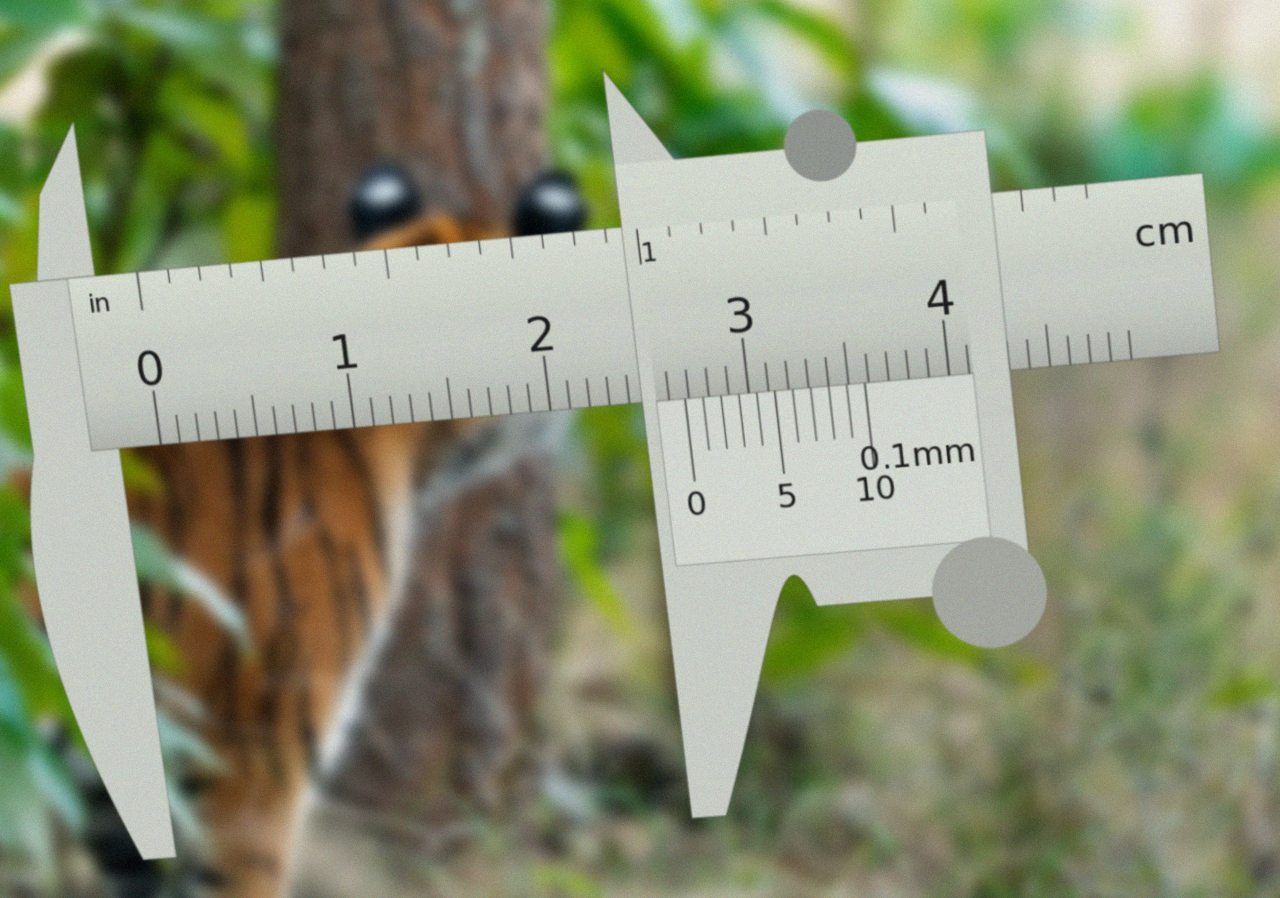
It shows value=26.8 unit=mm
